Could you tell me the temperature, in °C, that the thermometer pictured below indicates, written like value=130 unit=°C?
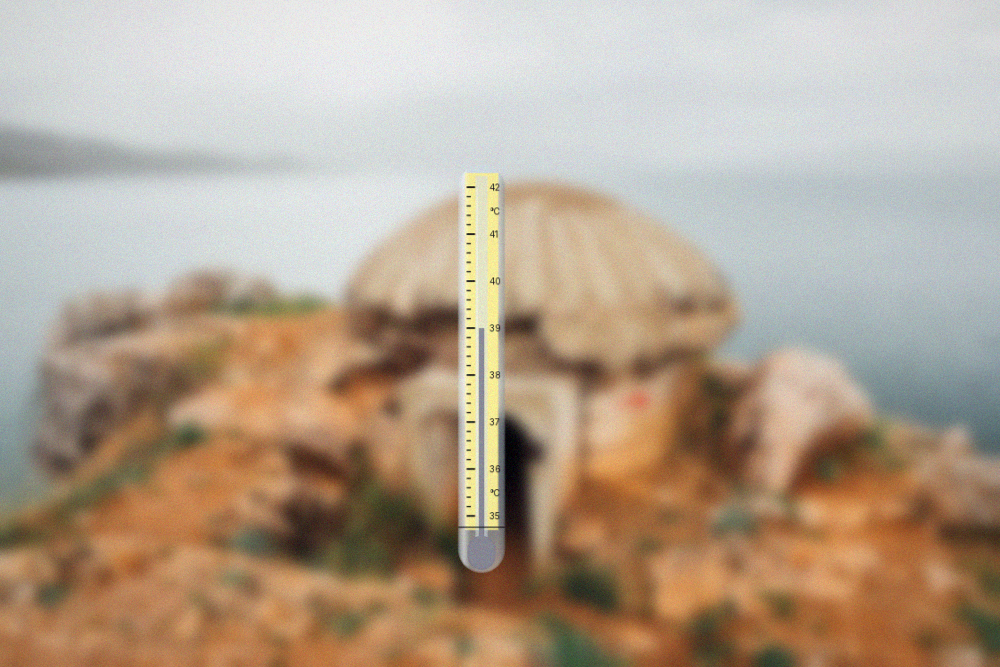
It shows value=39 unit=°C
